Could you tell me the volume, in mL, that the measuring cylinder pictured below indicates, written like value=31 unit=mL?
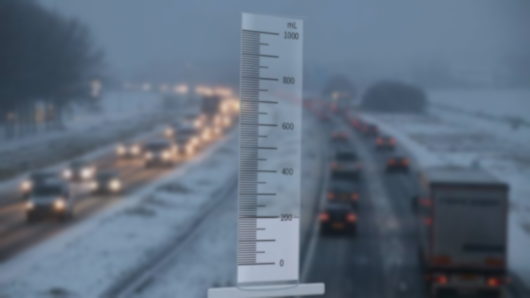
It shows value=200 unit=mL
